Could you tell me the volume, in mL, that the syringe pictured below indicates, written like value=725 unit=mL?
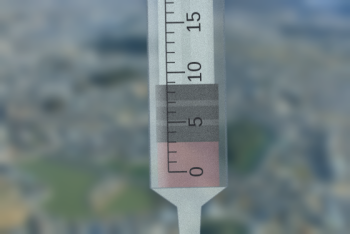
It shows value=3 unit=mL
